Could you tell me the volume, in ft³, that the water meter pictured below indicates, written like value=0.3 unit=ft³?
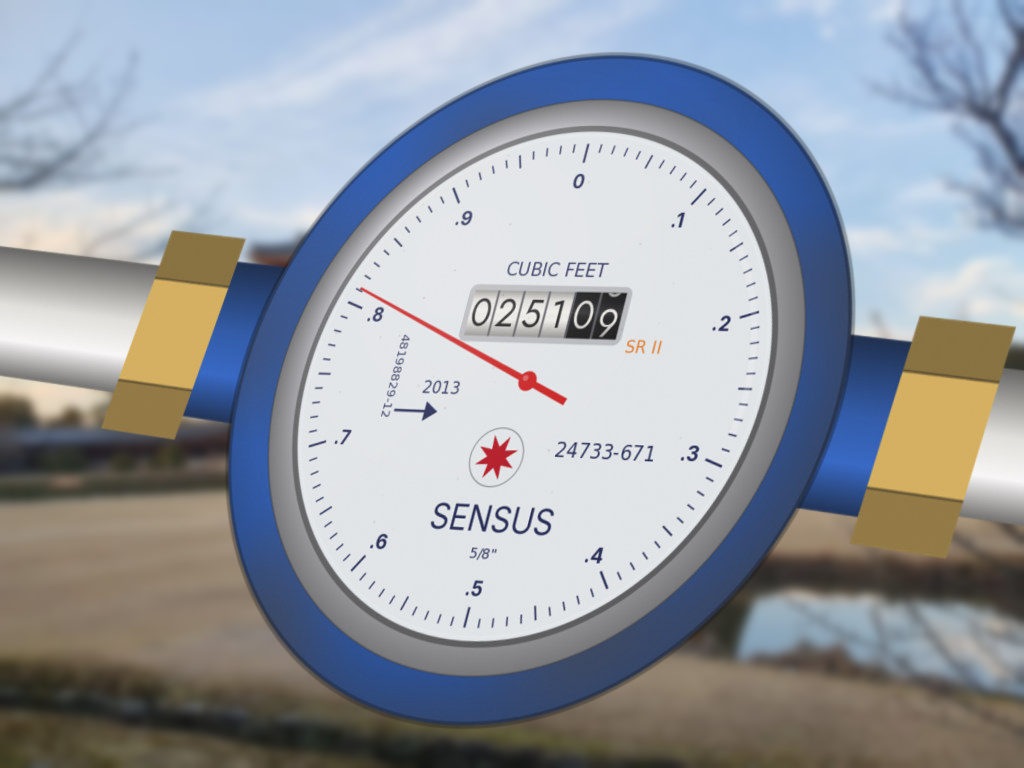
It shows value=25108.81 unit=ft³
